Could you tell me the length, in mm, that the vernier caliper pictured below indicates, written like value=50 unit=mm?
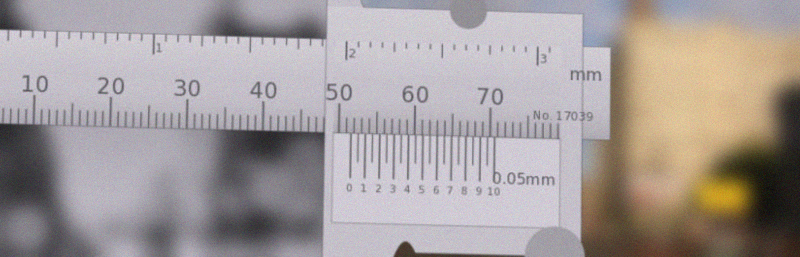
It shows value=51.6 unit=mm
